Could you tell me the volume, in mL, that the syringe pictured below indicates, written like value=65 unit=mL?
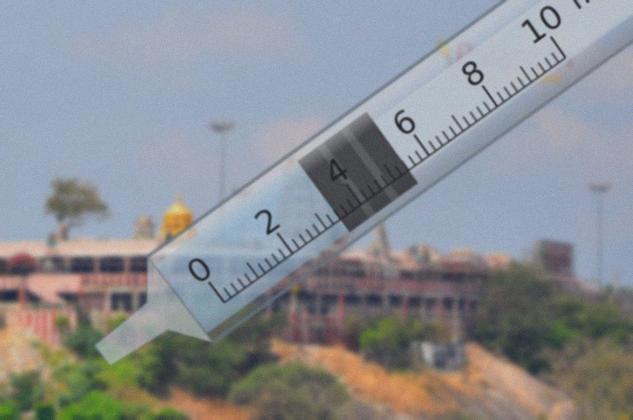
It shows value=3.4 unit=mL
